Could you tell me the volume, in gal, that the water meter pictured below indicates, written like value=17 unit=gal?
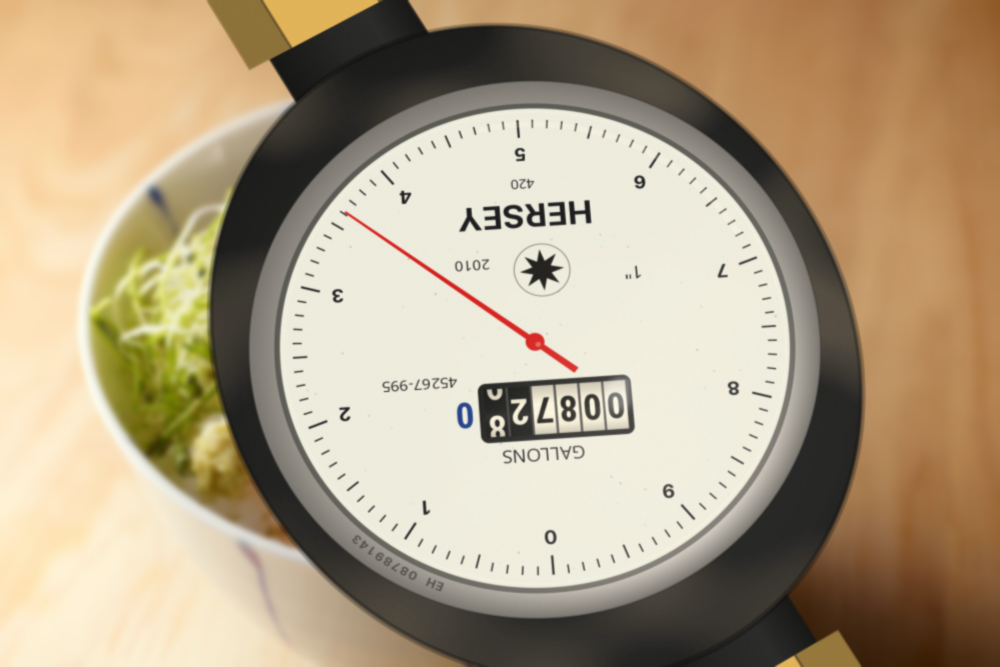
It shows value=87283.6 unit=gal
